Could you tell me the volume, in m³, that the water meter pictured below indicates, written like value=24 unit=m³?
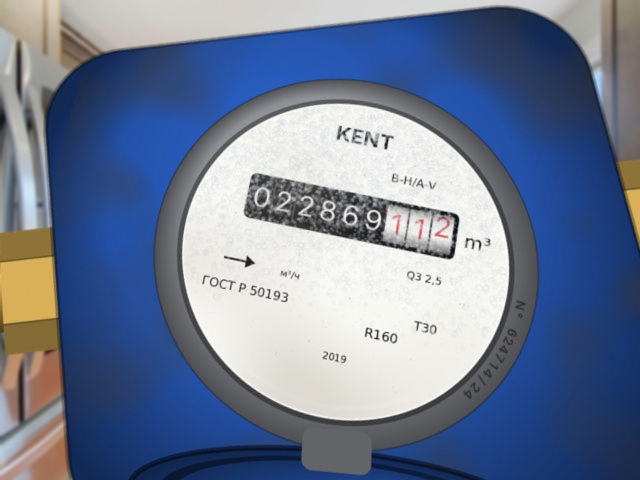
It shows value=22869.112 unit=m³
